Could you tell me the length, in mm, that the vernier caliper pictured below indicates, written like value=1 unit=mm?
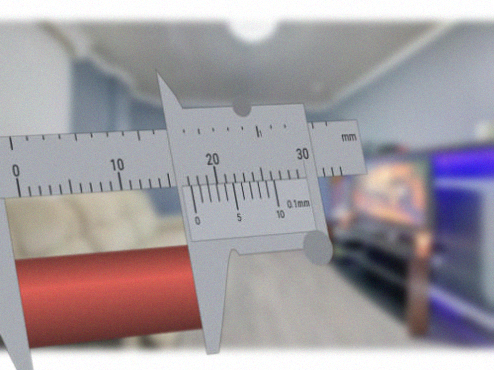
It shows value=17.2 unit=mm
